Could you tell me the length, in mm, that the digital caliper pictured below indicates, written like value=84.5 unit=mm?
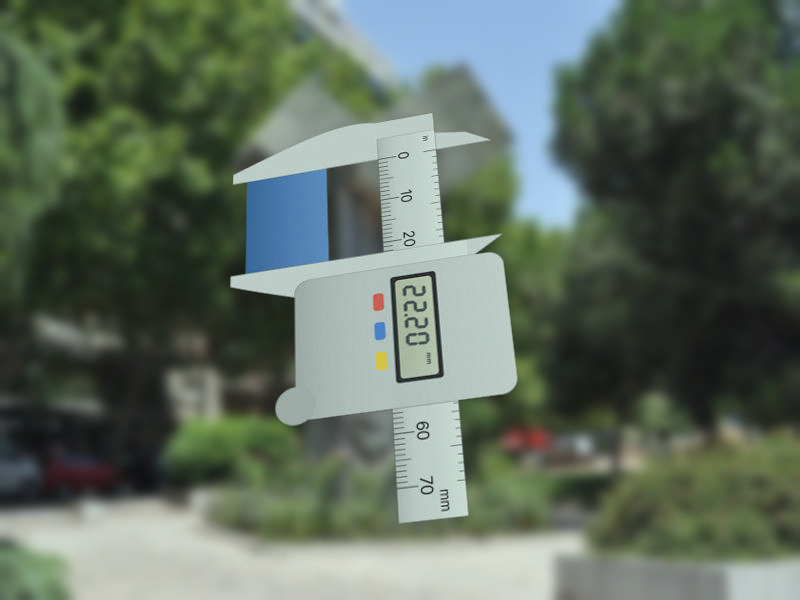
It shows value=22.20 unit=mm
